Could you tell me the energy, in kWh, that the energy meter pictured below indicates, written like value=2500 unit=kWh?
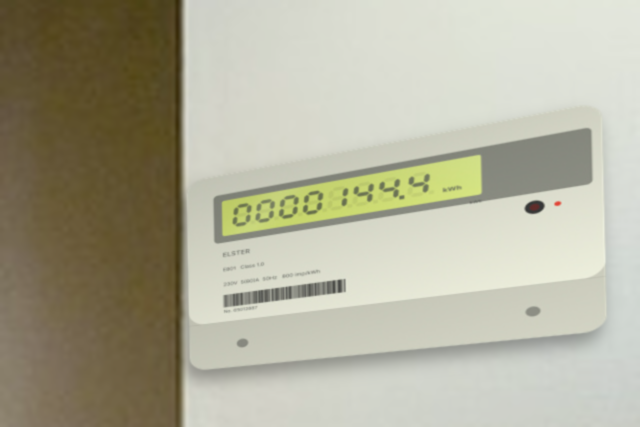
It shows value=144.4 unit=kWh
